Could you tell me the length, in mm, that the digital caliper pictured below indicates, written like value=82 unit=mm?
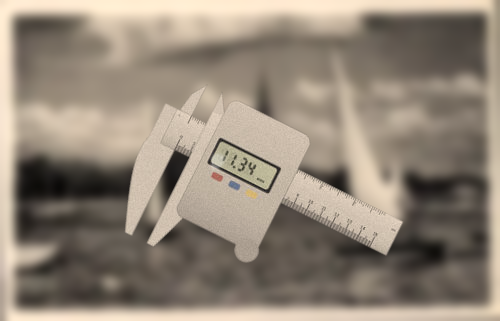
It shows value=11.34 unit=mm
